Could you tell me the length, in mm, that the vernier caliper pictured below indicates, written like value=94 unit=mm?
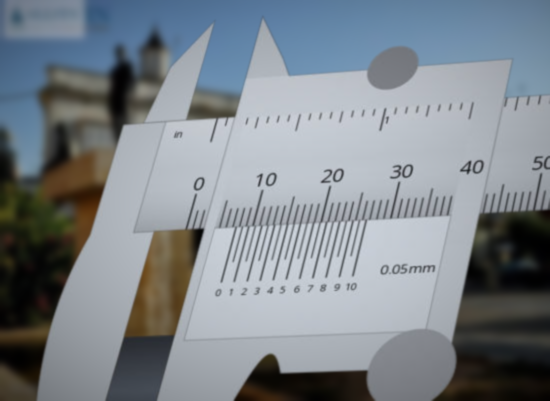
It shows value=7.5 unit=mm
